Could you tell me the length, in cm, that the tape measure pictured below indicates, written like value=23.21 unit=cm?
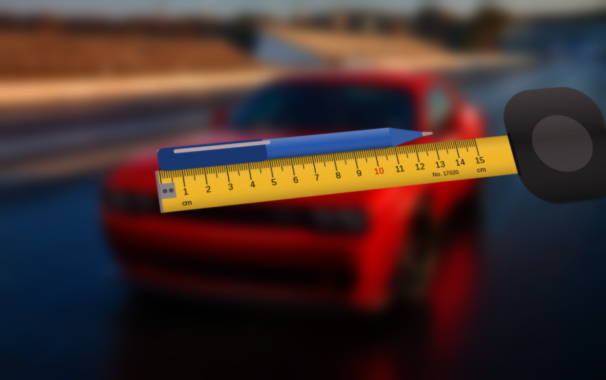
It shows value=13 unit=cm
